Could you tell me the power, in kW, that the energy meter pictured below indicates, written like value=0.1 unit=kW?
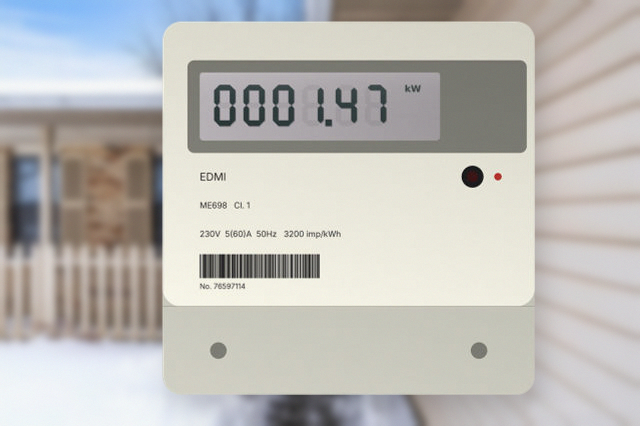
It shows value=1.47 unit=kW
